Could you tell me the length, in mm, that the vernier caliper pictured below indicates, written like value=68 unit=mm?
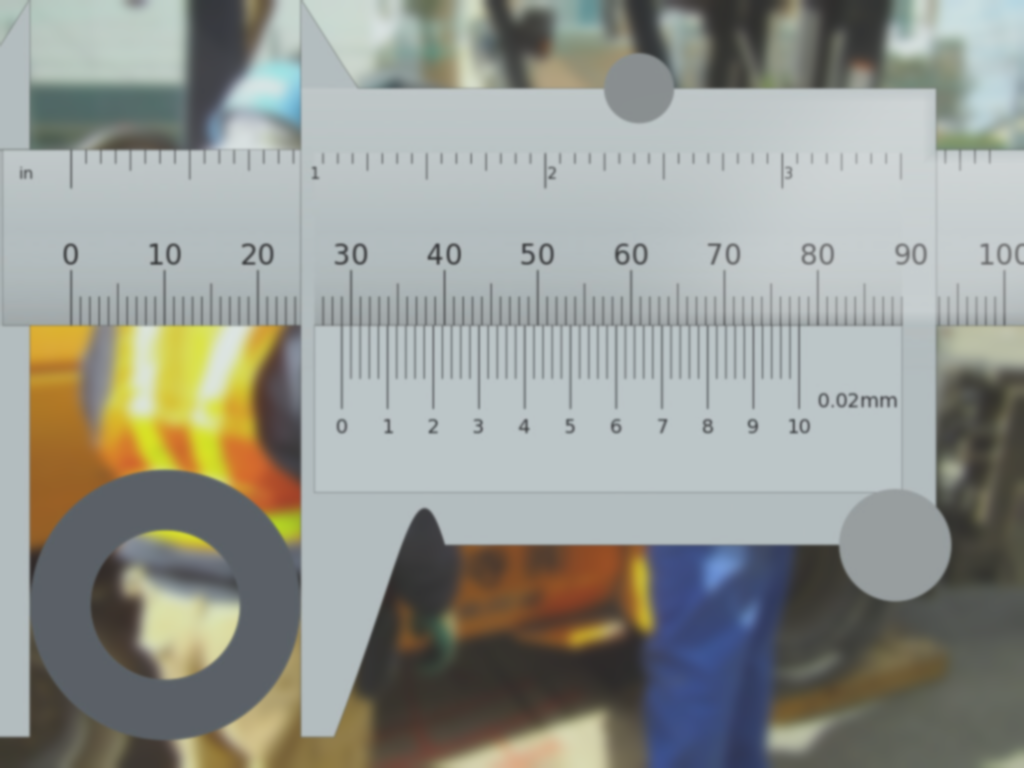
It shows value=29.0 unit=mm
